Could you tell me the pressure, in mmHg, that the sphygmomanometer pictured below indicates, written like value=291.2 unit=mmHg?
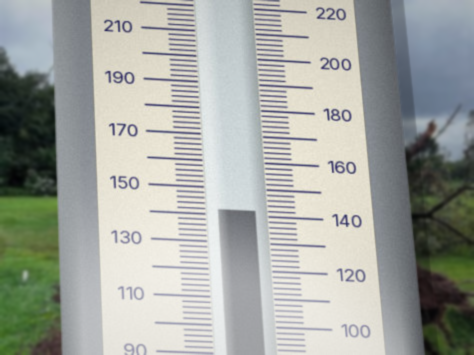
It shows value=142 unit=mmHg
